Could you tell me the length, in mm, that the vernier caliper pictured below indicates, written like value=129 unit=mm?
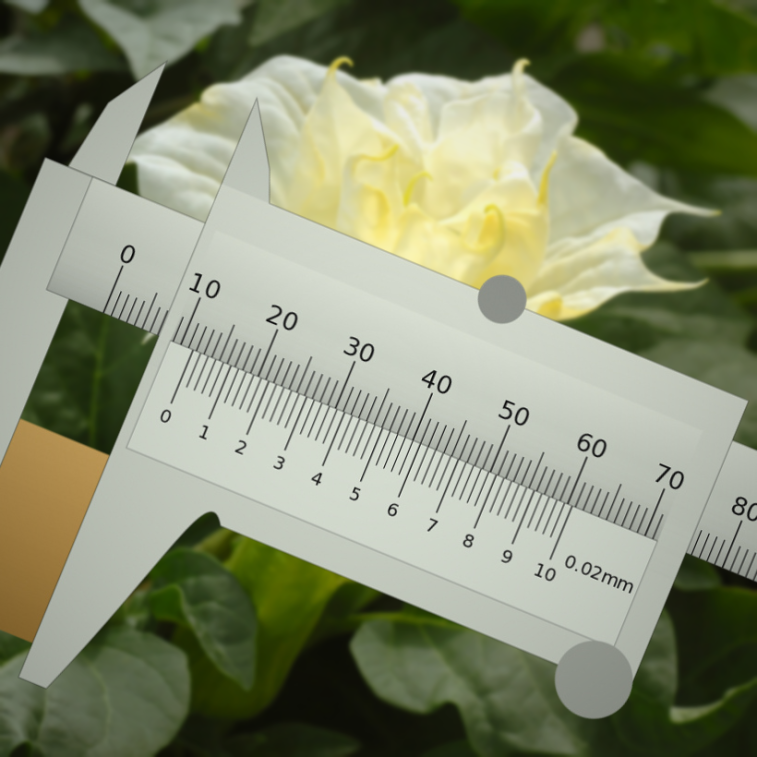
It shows value=11.6 unit=mm
